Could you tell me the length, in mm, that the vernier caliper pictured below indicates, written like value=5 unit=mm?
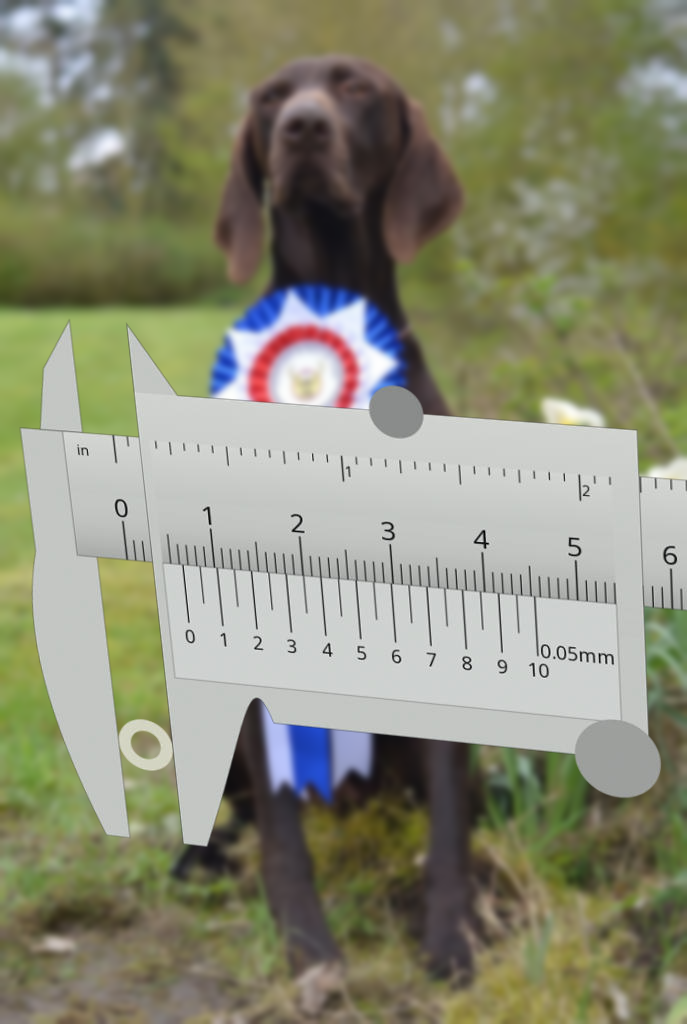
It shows value=6.4 unit=mm
